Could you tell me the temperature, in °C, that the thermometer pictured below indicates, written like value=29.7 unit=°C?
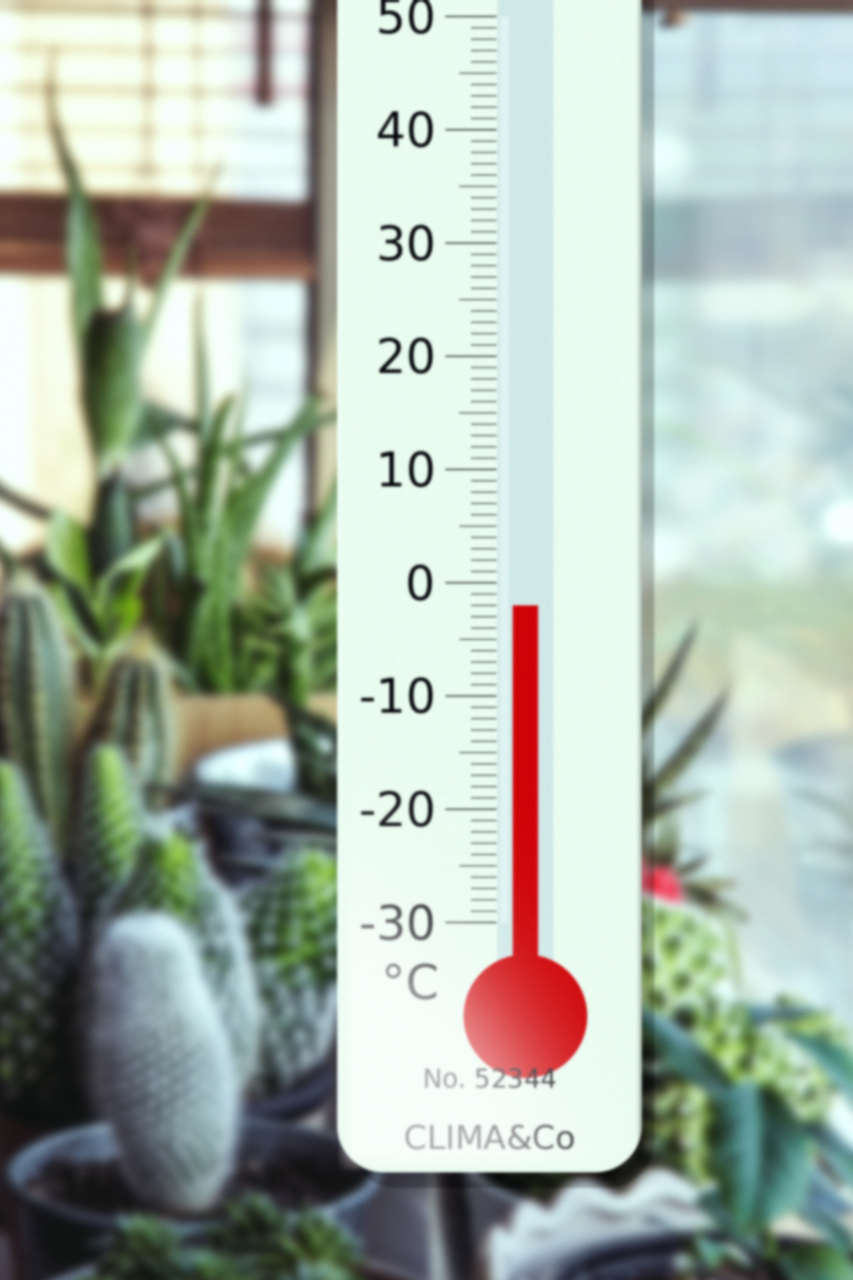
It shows value=-2 unit=°C
